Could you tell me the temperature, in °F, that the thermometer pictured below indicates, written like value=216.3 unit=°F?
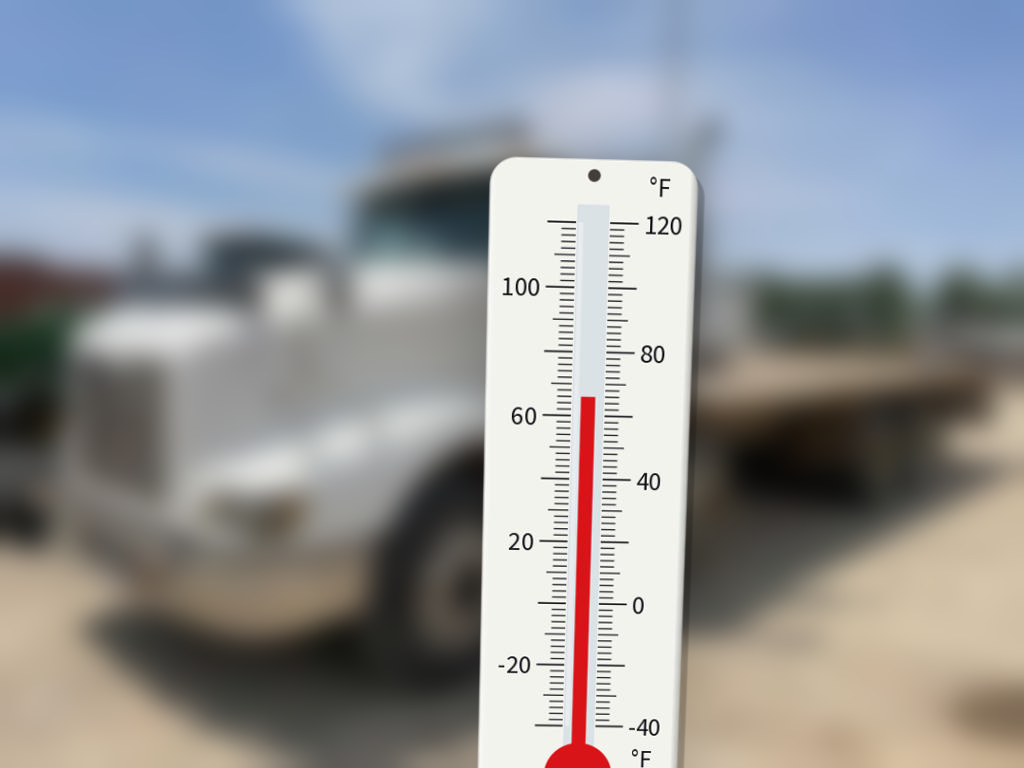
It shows value=66 unit=°F
